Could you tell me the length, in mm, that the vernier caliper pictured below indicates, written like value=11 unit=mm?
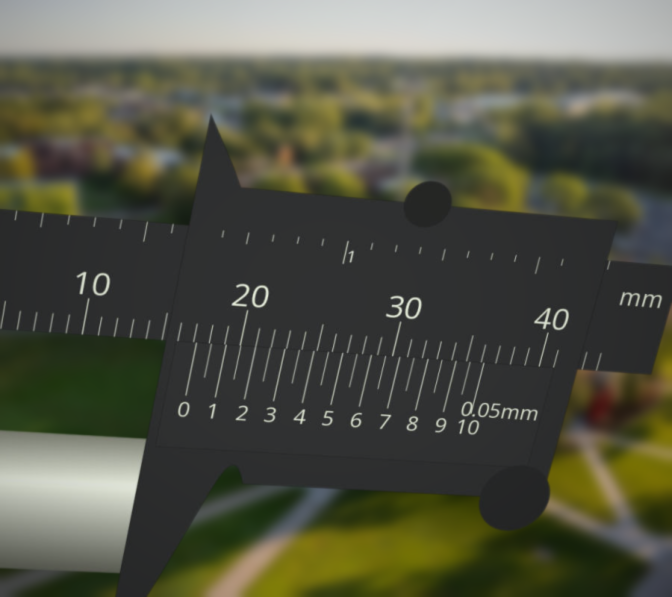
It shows value=17.2 unit=mm
